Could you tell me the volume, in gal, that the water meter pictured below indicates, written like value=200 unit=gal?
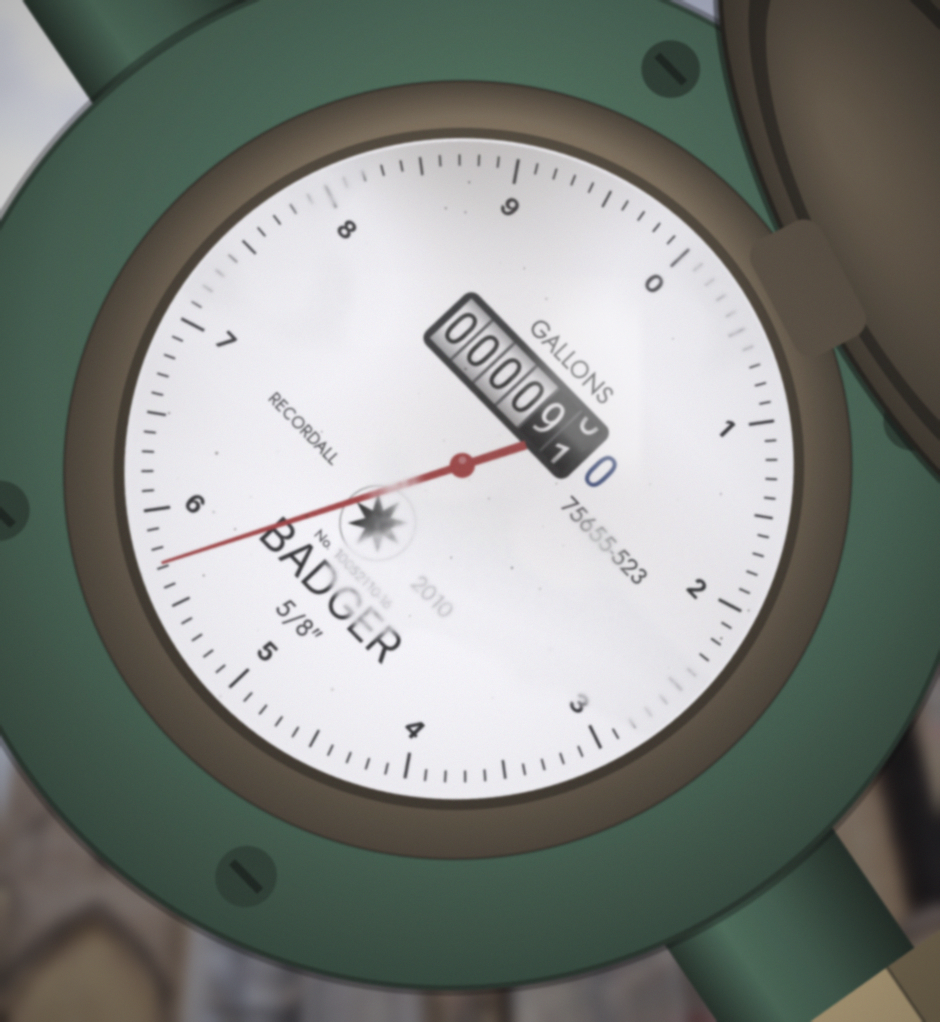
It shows value=905.7 unit=gal
